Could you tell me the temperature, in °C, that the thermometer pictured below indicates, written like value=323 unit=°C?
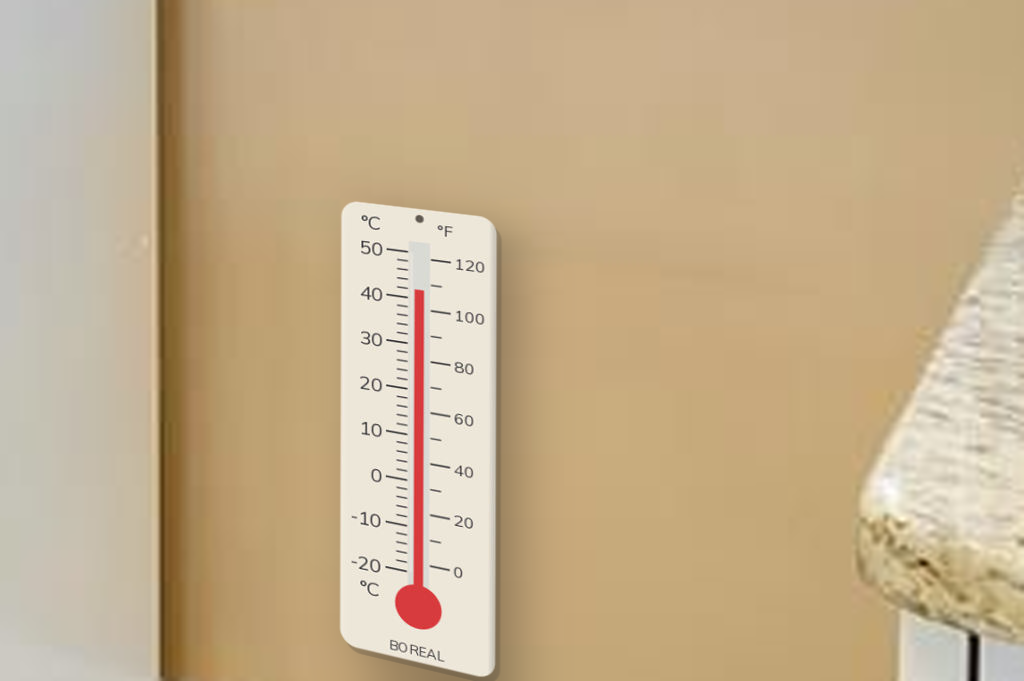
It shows value=42 unit=°C
